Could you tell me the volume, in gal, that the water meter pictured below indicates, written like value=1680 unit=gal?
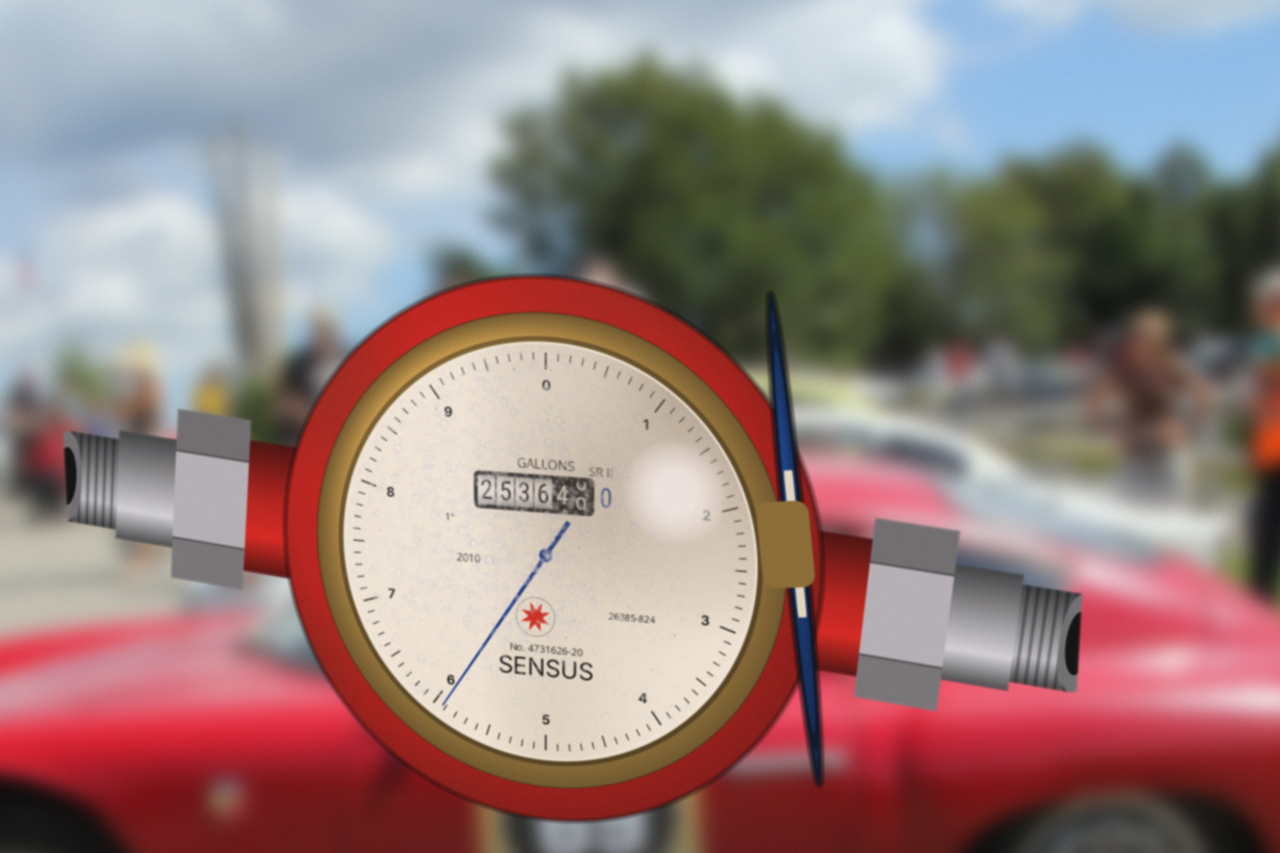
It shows value=2536485.9 unit=gal
